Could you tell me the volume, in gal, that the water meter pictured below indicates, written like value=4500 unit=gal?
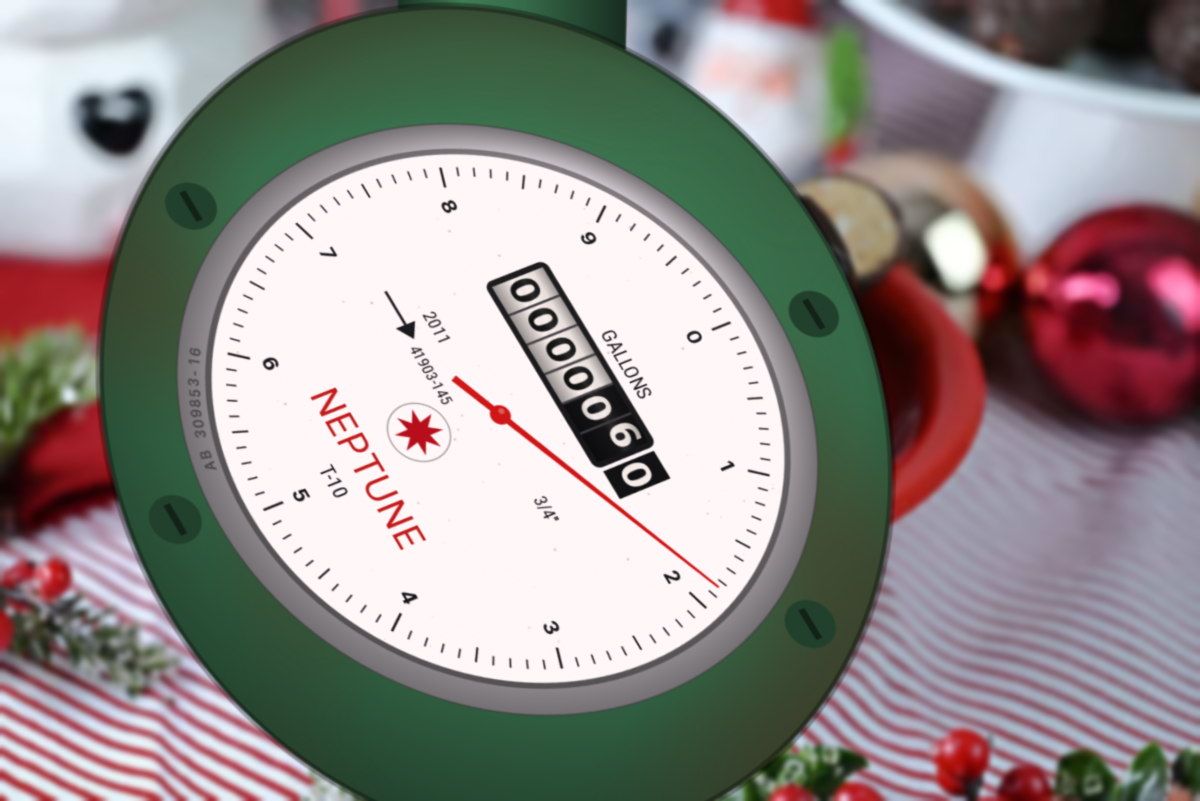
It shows value=61.8 unit=gal
